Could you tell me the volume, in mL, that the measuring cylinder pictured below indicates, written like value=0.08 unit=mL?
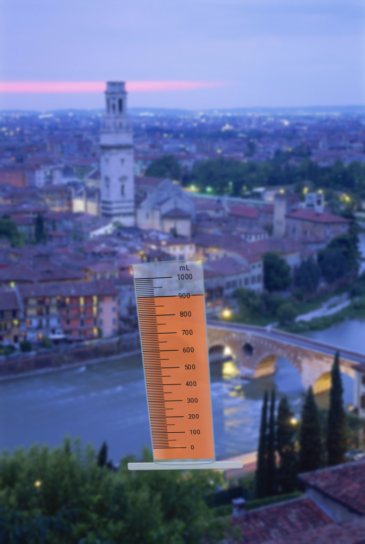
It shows value=900 unit=mL
